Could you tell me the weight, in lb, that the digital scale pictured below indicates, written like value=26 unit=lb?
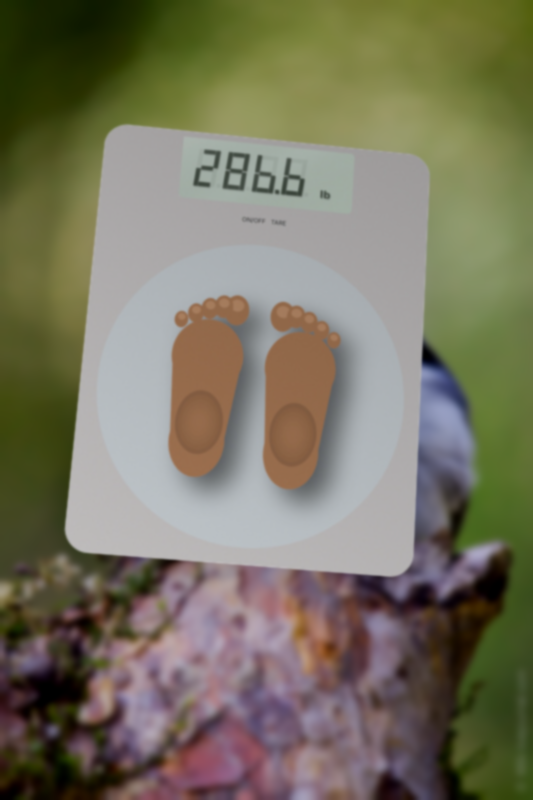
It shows value=286.6 unit=lb
